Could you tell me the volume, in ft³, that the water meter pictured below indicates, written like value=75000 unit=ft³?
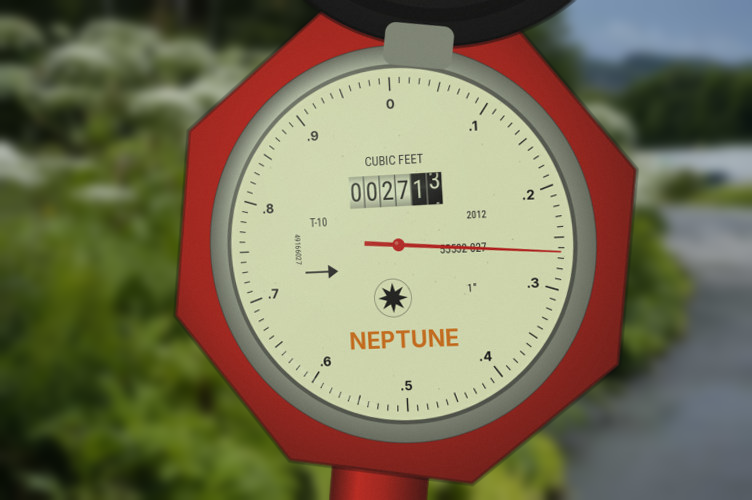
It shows value=2713.26 unit=ft³
